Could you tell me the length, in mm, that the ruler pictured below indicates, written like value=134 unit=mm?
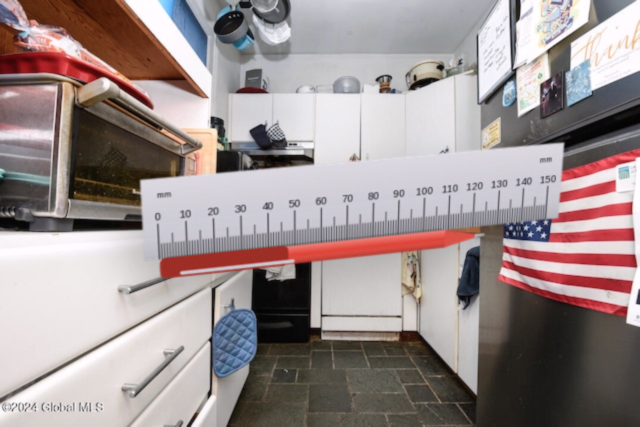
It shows value=125 unit=mm
